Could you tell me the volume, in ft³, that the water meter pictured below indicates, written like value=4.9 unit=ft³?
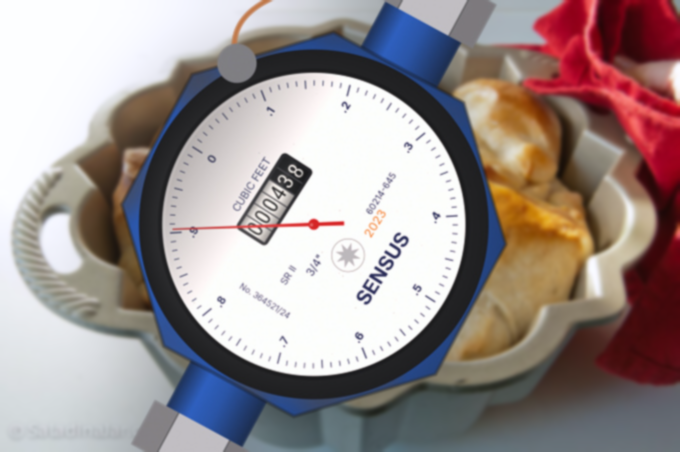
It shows value=437.90 unit=ft³
